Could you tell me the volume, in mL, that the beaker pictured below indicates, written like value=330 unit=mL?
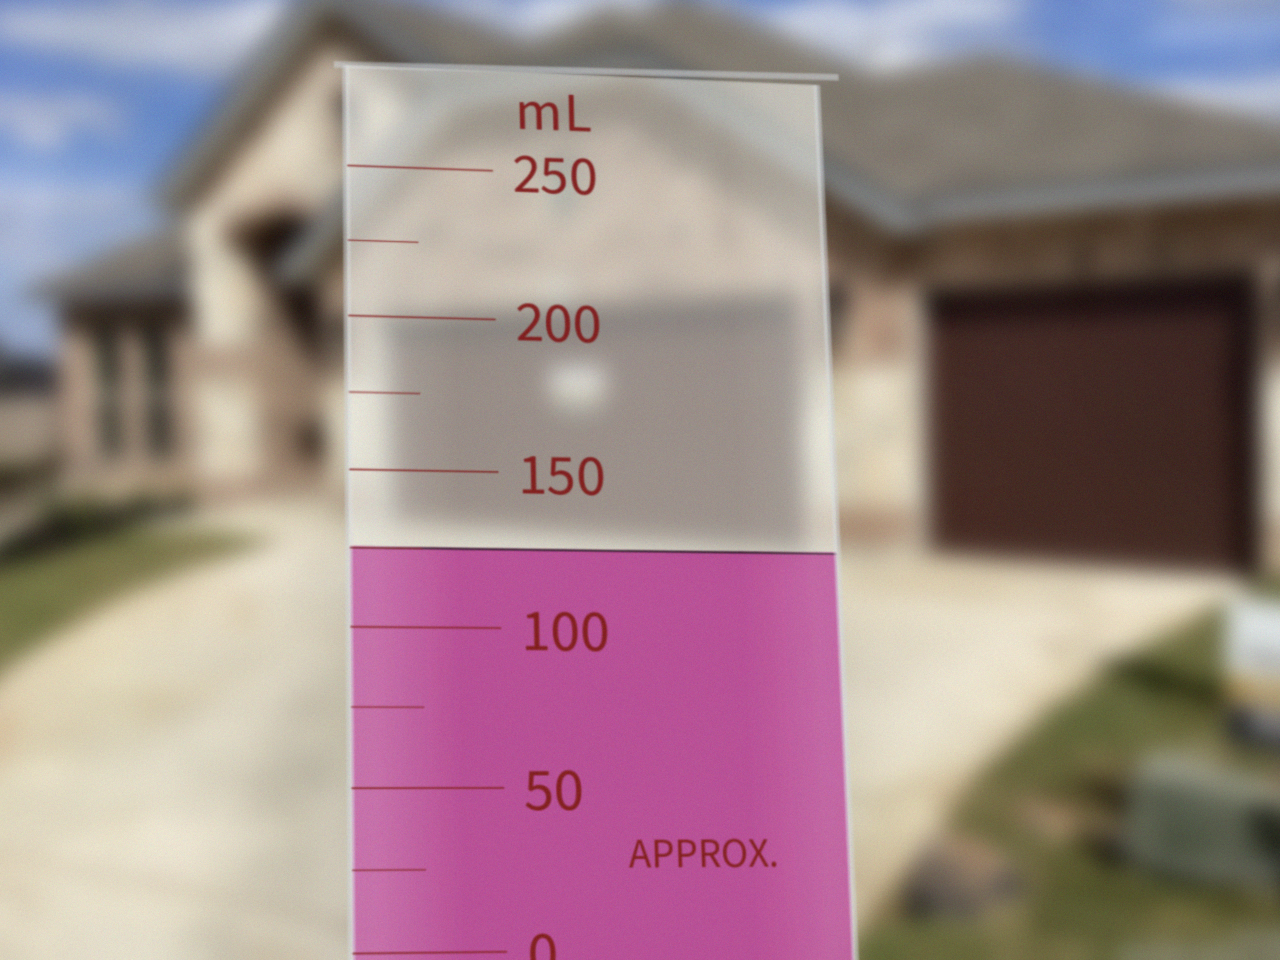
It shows value=125 unit=mL
